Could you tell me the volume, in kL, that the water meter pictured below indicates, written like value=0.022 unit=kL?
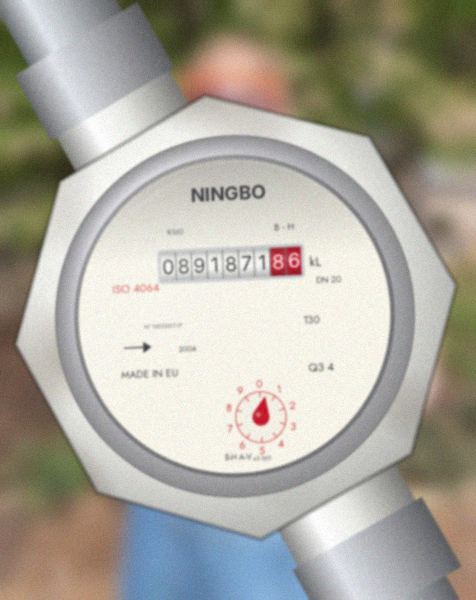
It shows value=891871.860 unit=kL
